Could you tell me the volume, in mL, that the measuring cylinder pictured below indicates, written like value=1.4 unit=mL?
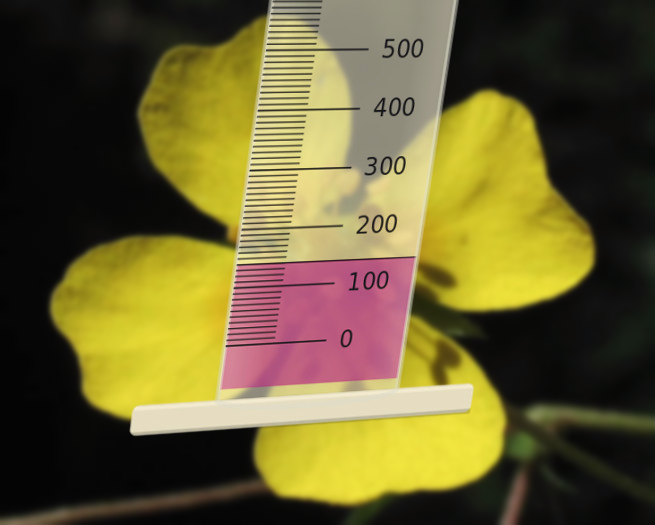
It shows value=140 unit=mL
